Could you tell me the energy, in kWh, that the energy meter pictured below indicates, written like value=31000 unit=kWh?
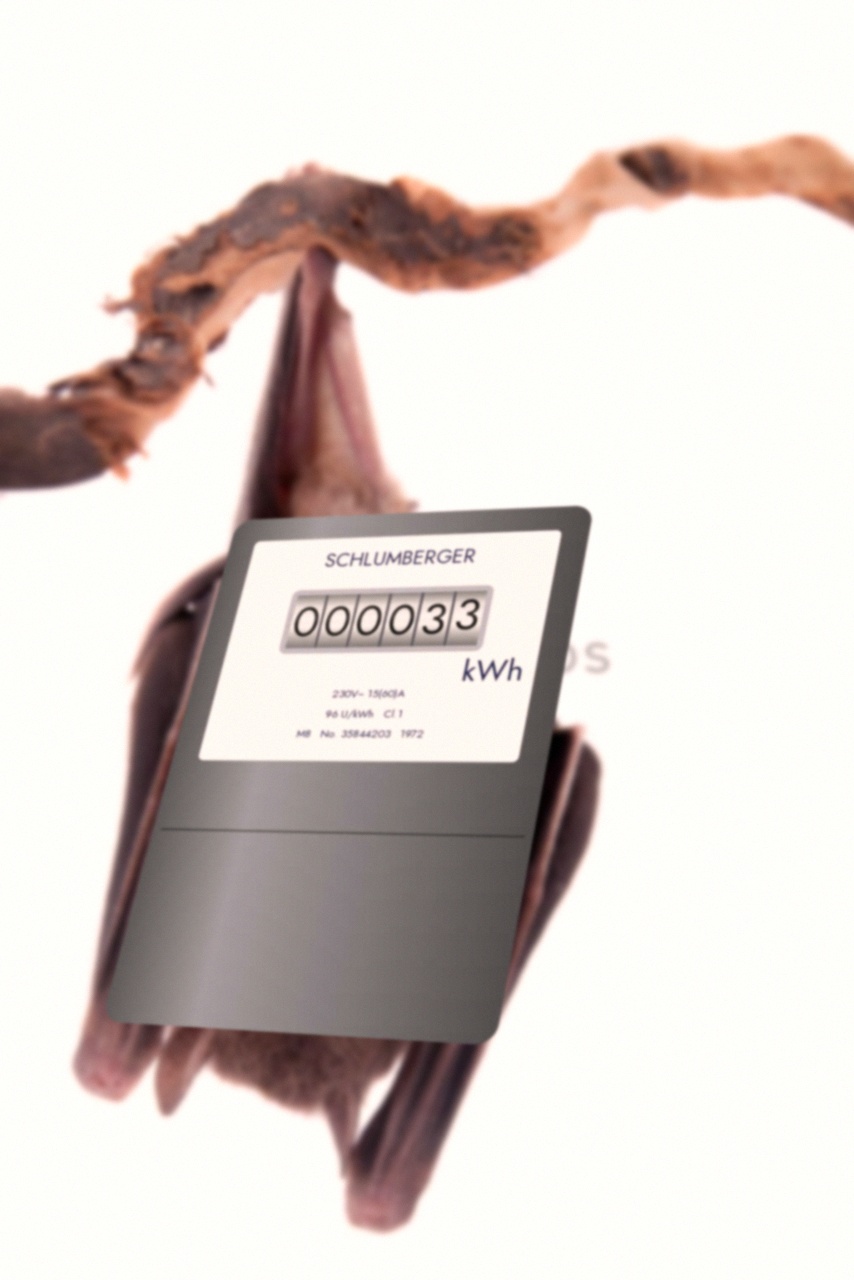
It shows value=33 unit=kWh
